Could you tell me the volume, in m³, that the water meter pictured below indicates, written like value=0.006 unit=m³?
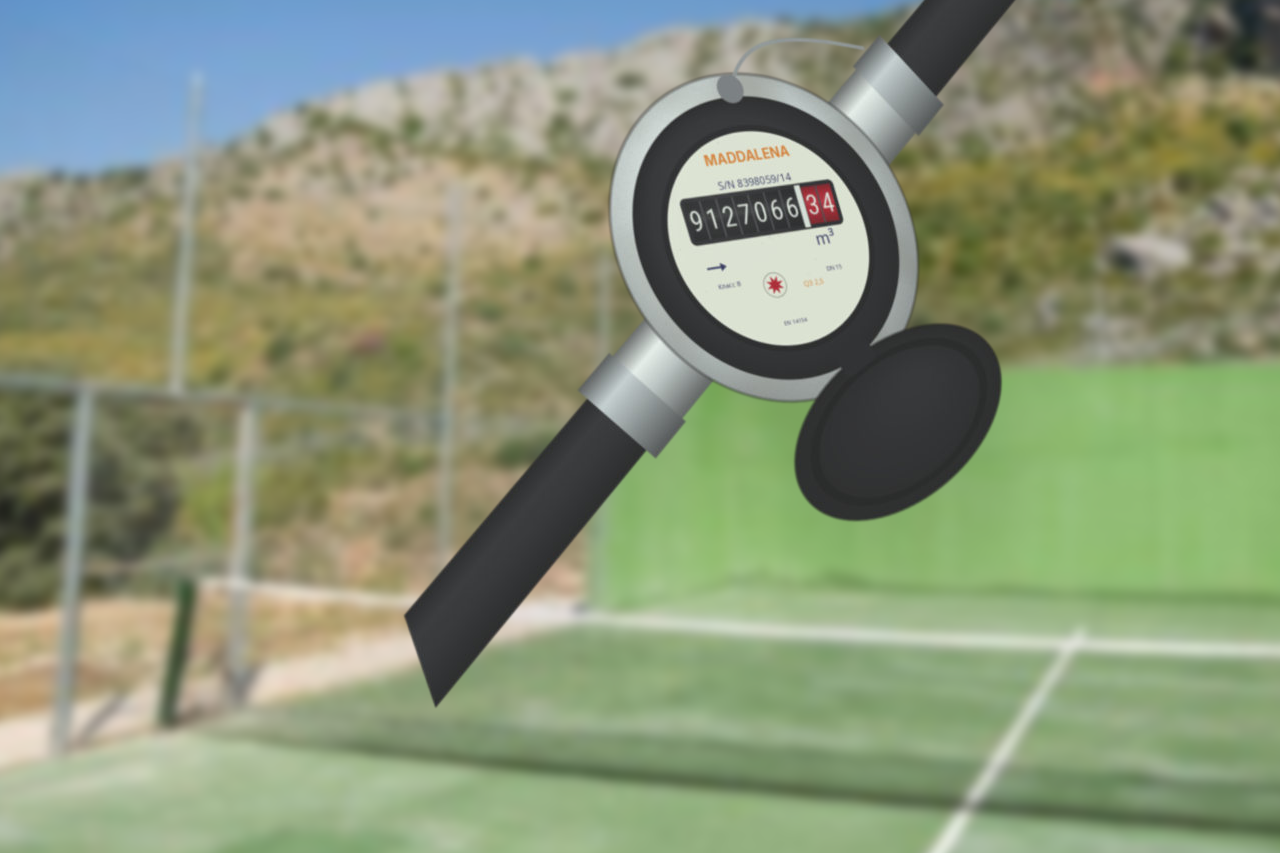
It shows value=9127066.34 unit=m³
